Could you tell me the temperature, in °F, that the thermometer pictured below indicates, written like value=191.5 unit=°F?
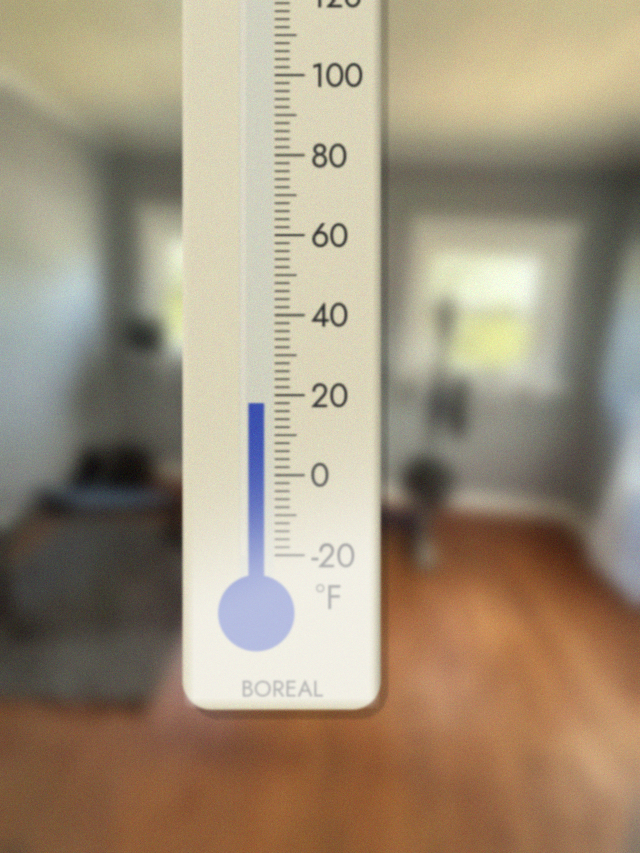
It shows value=18 unit=°F
